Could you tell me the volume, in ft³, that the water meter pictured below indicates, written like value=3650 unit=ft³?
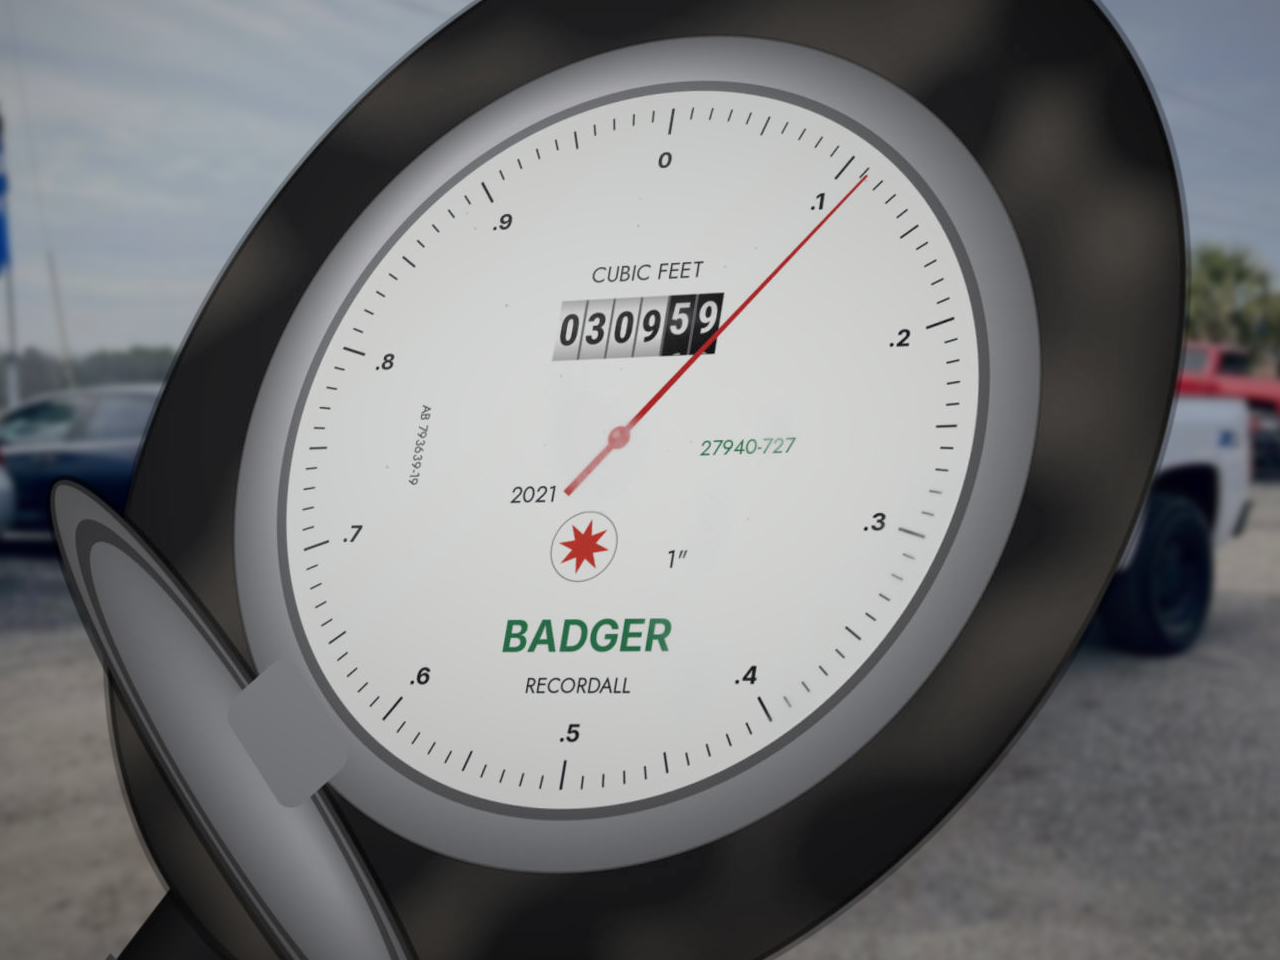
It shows value=30959.11 unit=ft³
